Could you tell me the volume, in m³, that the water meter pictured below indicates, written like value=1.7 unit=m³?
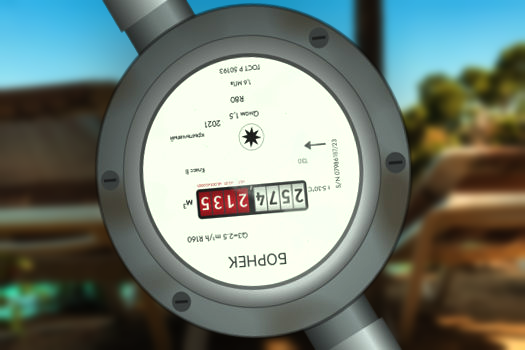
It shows value=2574.2135 unit=m³
